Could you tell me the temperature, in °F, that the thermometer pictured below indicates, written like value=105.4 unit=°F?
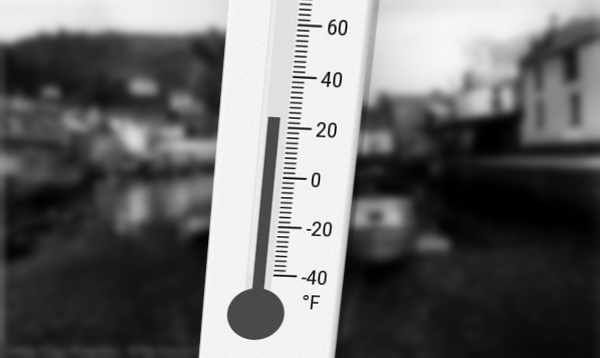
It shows value=24 unit=°F
